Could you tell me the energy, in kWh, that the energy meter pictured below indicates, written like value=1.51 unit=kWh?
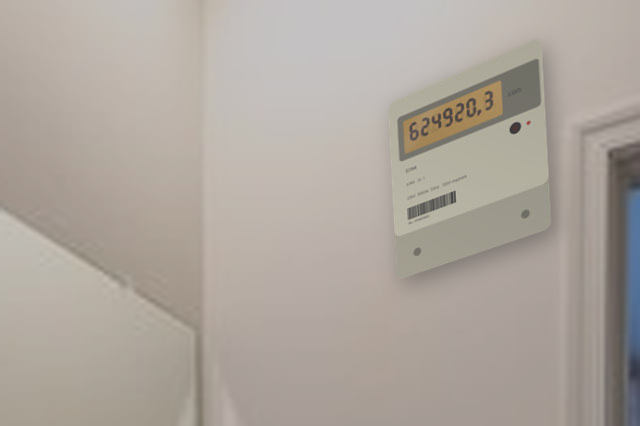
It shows value=624920.3 unit=kWh
